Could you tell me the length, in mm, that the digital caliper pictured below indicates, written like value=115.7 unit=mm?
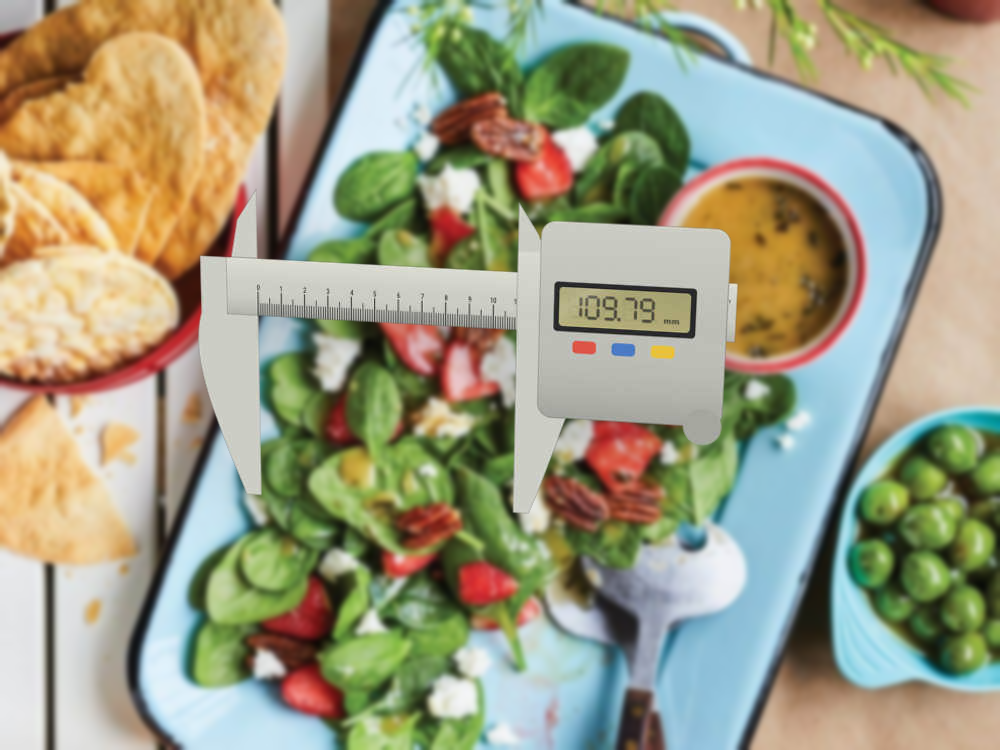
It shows value=109.79 unit=mm
